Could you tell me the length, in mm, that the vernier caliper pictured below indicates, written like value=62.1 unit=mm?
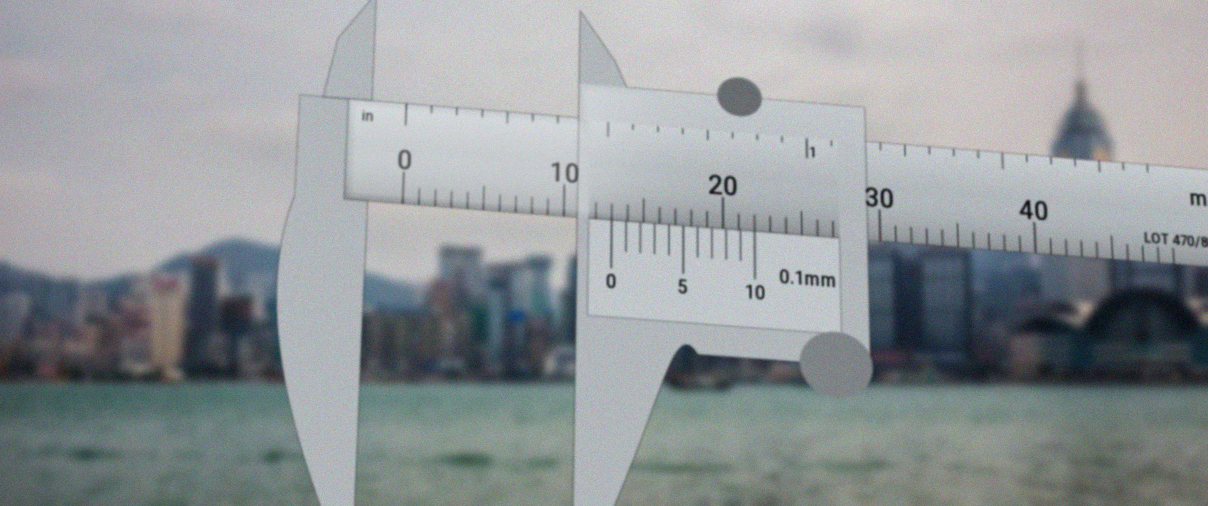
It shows value=13.0 unit=mm
